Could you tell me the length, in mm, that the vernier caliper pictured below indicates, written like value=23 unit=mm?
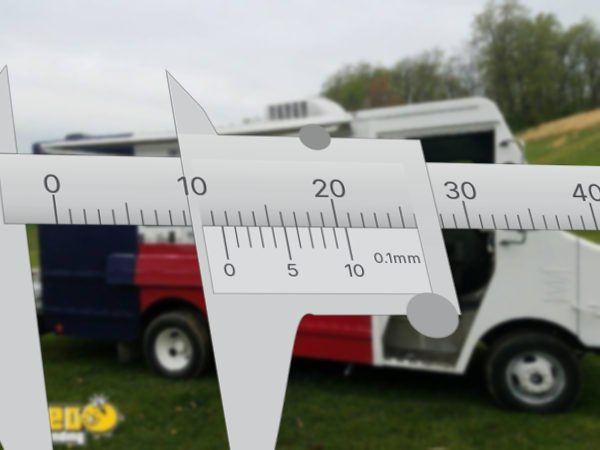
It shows value=11.6 unit=mm
